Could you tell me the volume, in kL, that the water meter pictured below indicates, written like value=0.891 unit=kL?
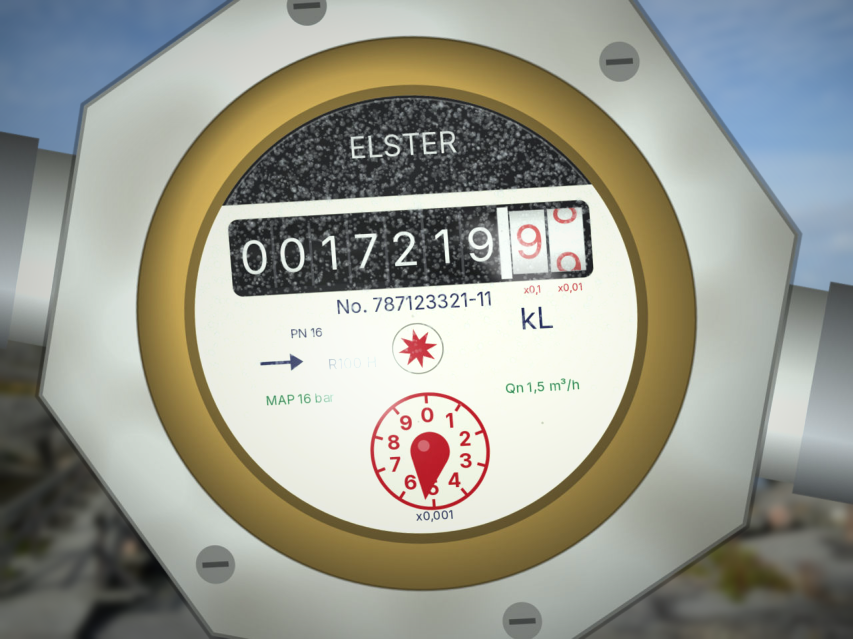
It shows value=17219.985 unit=kL
